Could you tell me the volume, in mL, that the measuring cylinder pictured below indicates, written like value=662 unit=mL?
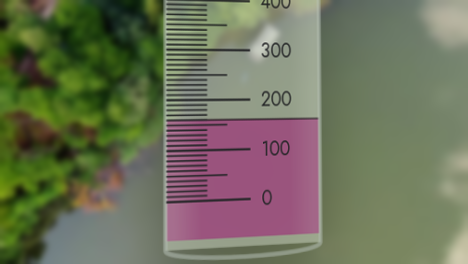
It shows value=160 unit=mL
